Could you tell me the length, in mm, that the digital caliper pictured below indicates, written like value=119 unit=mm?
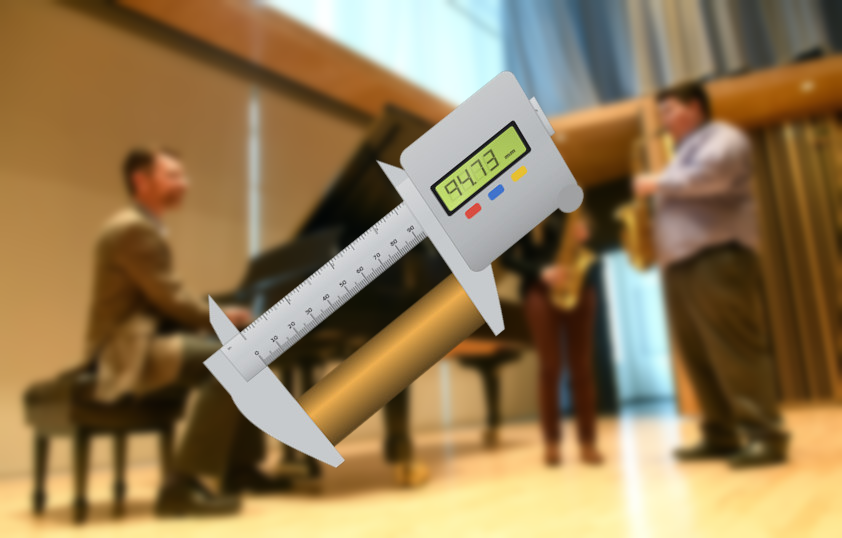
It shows value=94.73 unit=mm
